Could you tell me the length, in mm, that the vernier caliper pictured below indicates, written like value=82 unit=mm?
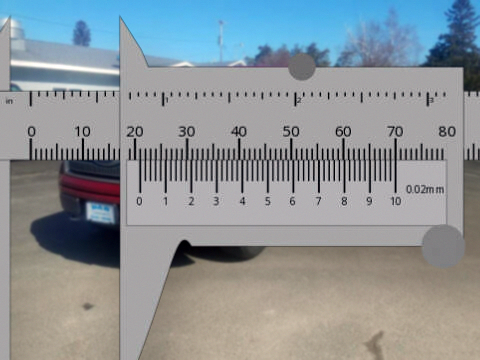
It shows value=21.0 unit=mm
